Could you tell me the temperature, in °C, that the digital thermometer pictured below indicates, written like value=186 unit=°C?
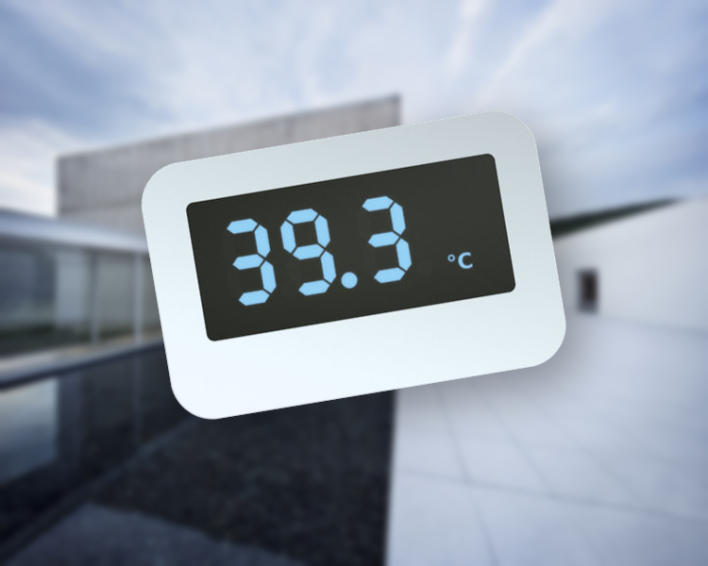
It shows value=39.3 unit=°C
